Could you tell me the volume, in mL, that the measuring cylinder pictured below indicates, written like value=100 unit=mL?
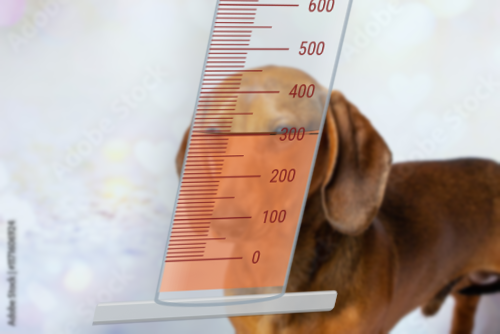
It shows value=300 unit=mL
